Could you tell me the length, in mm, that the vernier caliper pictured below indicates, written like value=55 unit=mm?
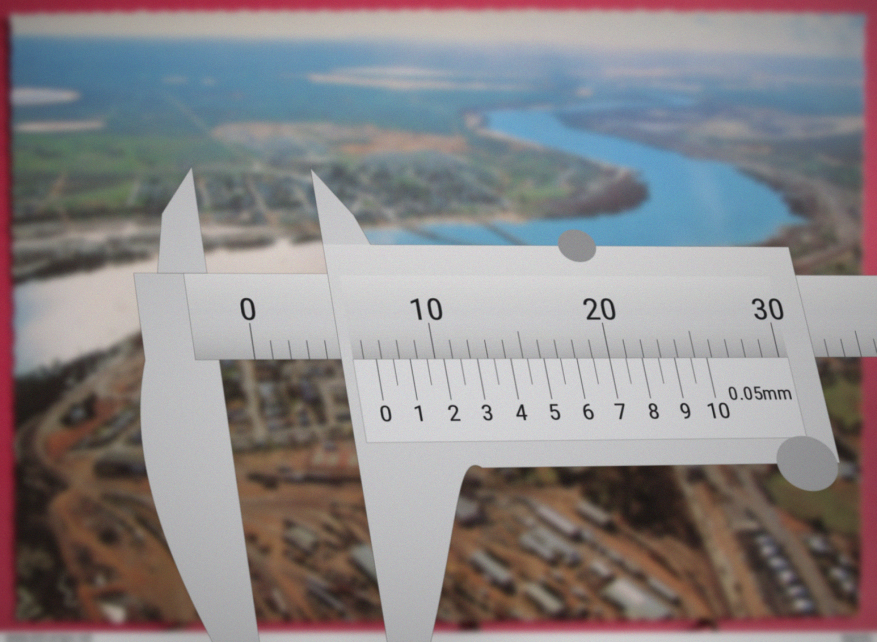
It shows value=6.7 unit=mm
